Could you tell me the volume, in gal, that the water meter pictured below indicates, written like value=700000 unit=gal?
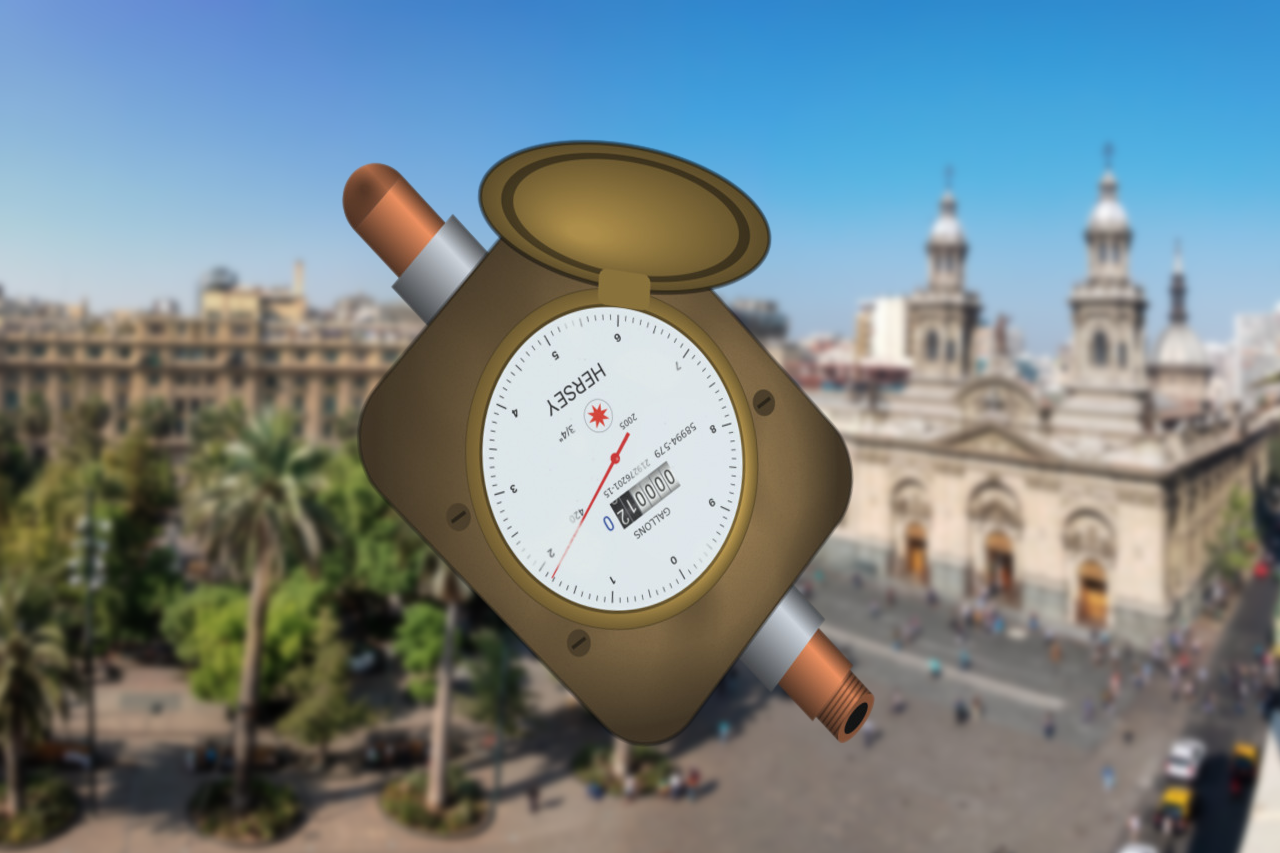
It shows value=121.8 unit=gal
